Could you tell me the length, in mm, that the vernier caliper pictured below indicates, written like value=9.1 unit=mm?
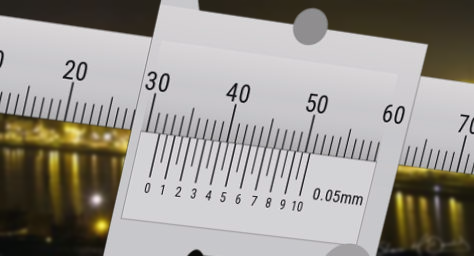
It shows value=31.6 unit=mm
